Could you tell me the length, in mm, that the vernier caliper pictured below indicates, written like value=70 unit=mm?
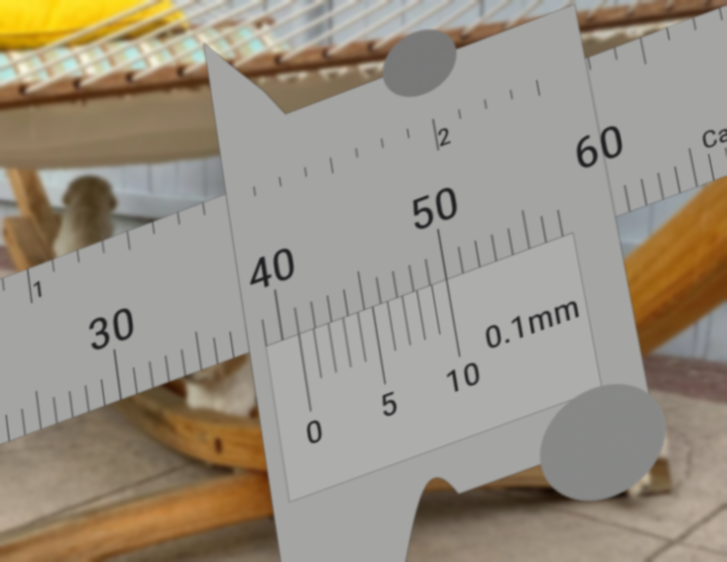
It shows value=41.0 unit=mm
